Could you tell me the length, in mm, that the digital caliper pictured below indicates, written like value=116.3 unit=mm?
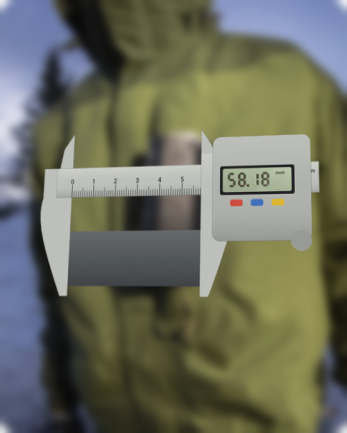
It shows value=58.18 unit=mm
